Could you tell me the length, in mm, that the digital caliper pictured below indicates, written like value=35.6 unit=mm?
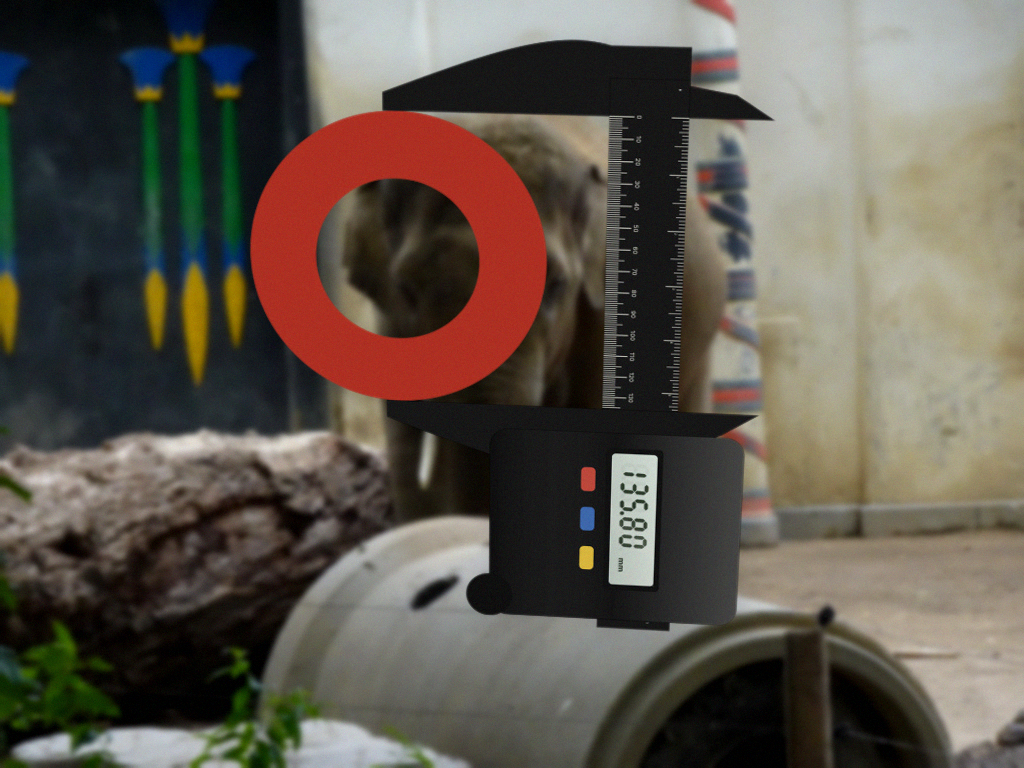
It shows value=135.80 unit=mm
